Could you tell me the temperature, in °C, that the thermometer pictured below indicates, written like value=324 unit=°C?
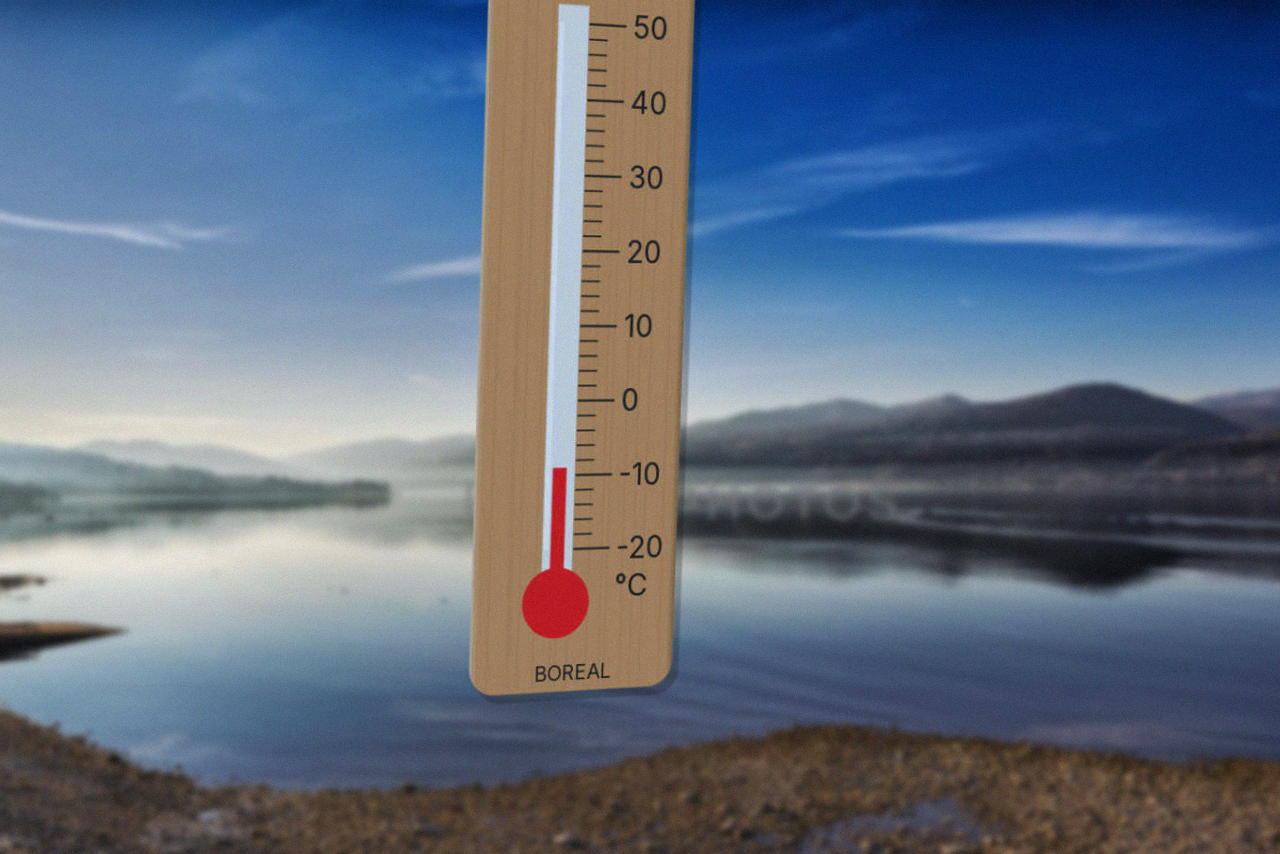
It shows value=-9 unit=°C
